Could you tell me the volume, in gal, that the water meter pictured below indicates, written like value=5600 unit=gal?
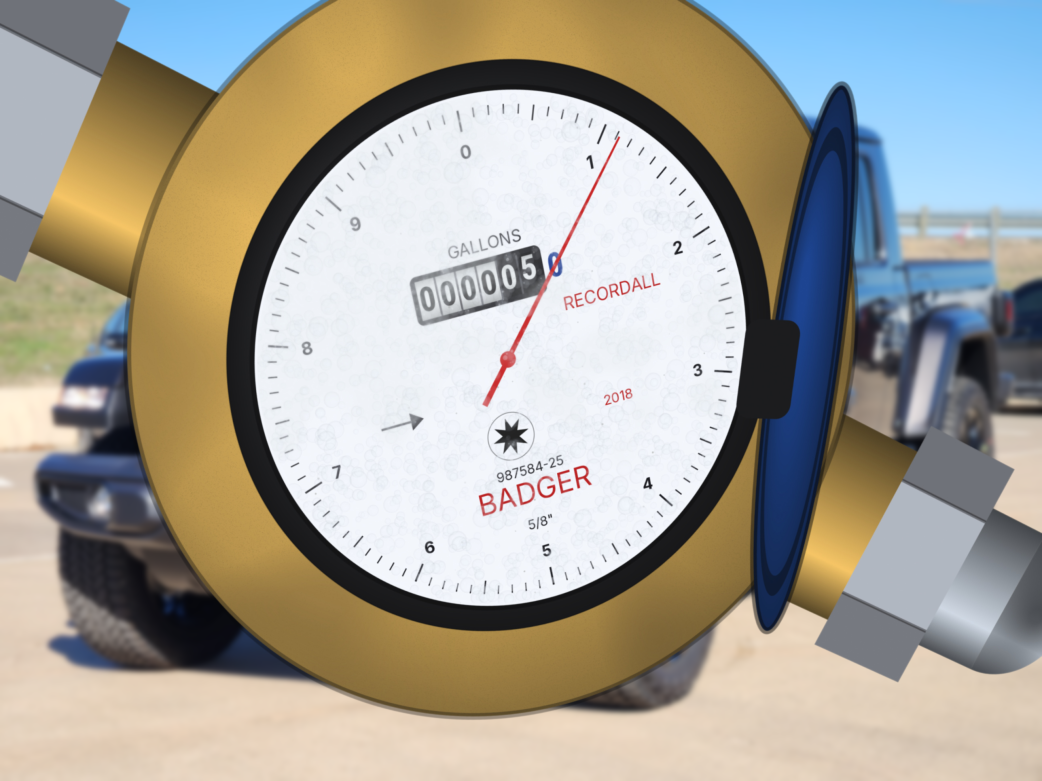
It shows value=51.1 unit=gal
